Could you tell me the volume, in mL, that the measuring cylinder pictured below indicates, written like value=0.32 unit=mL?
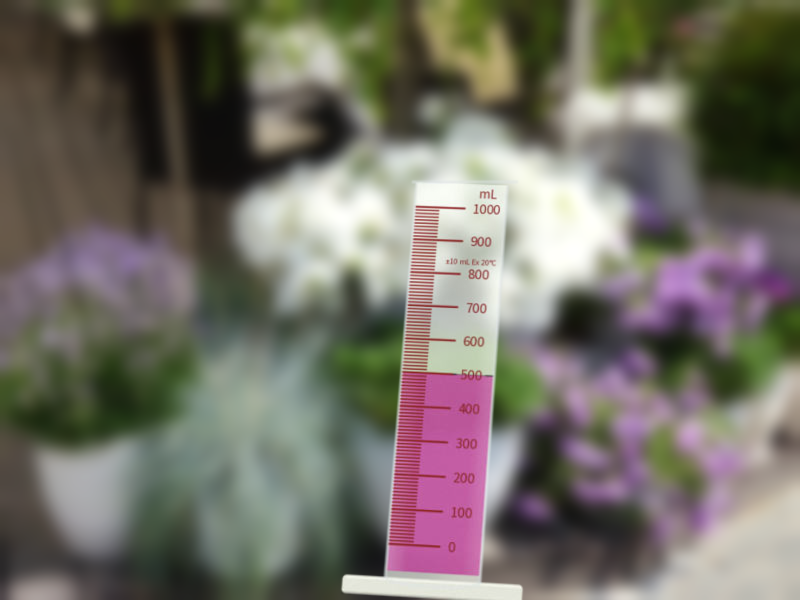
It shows value=500 unit=mL
